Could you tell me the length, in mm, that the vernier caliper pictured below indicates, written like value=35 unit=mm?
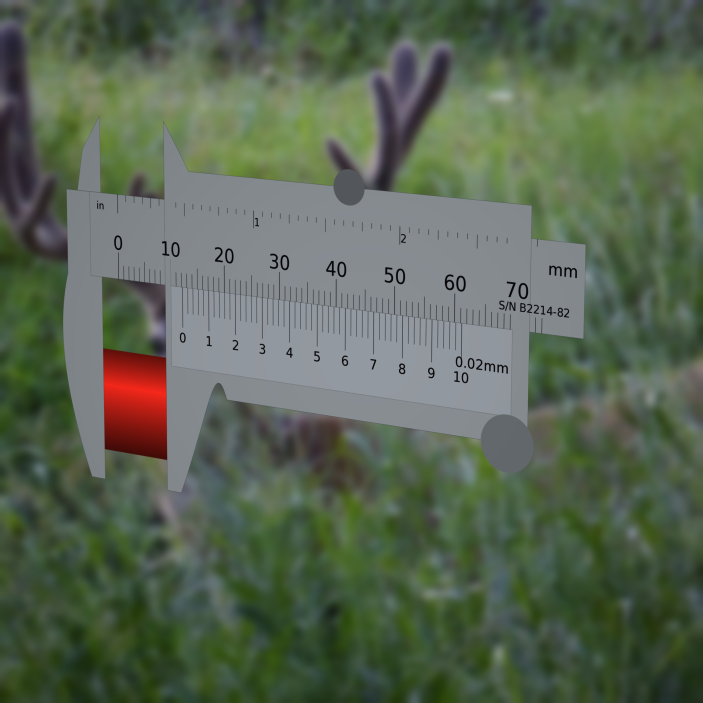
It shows value=12.2 unit=mm
